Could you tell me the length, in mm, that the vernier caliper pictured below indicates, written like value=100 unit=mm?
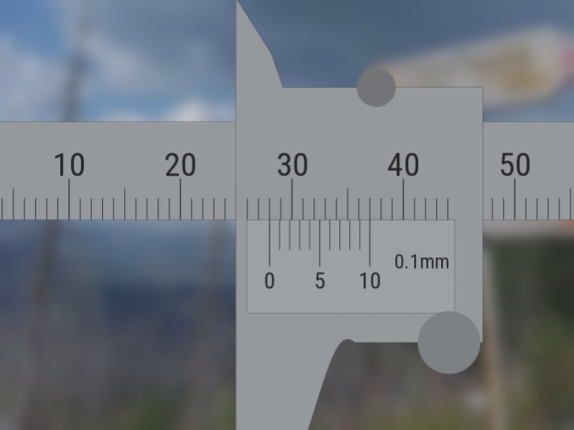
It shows value=28.0 unit=mm
